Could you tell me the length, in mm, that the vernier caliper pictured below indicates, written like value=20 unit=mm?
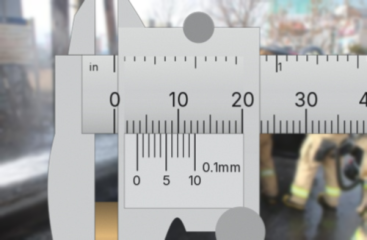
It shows value=3.6 unit=mm
